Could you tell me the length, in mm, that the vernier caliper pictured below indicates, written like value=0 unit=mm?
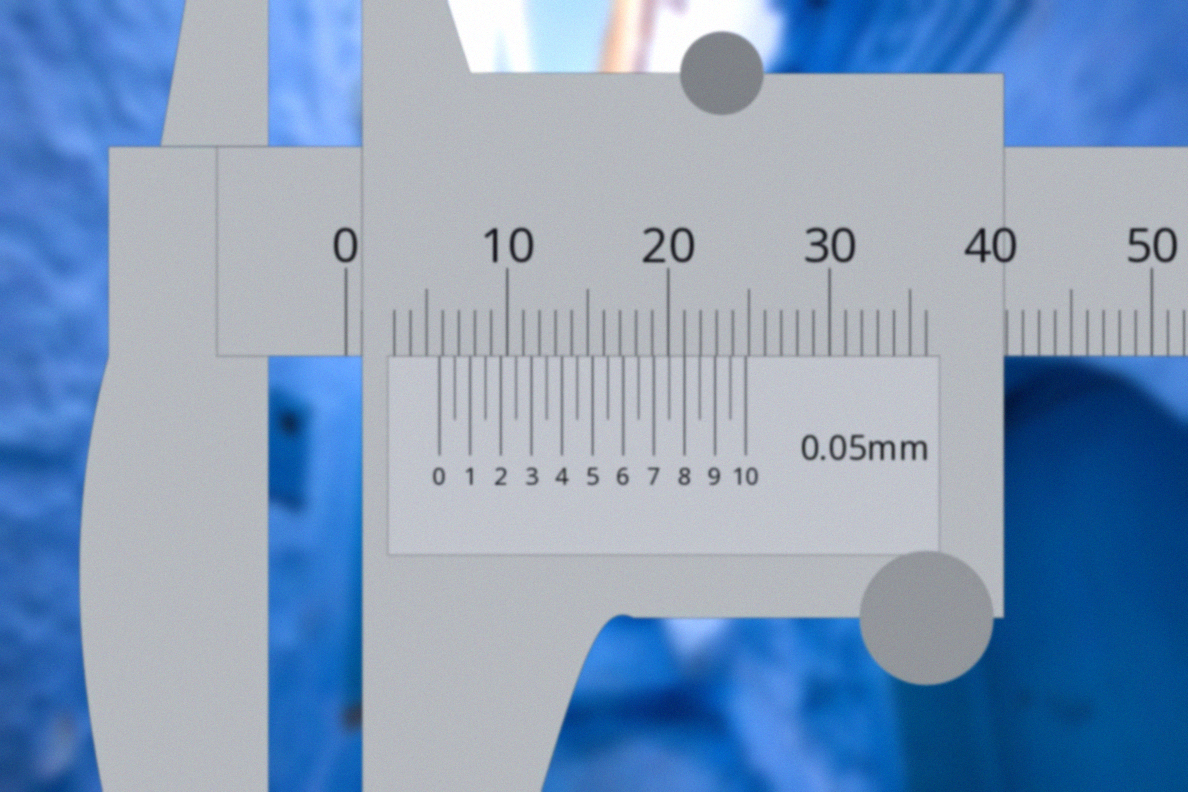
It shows value=5.8 unit=mm
